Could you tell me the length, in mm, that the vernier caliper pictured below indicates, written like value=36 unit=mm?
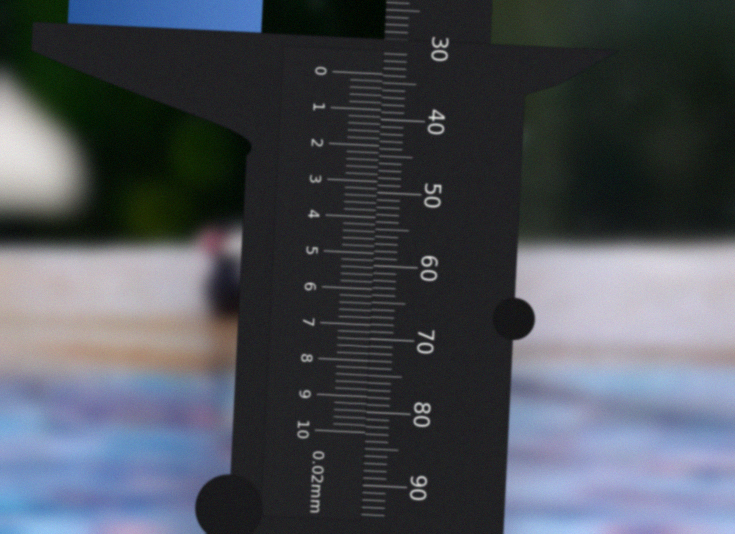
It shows value=33.8 unit=mm
